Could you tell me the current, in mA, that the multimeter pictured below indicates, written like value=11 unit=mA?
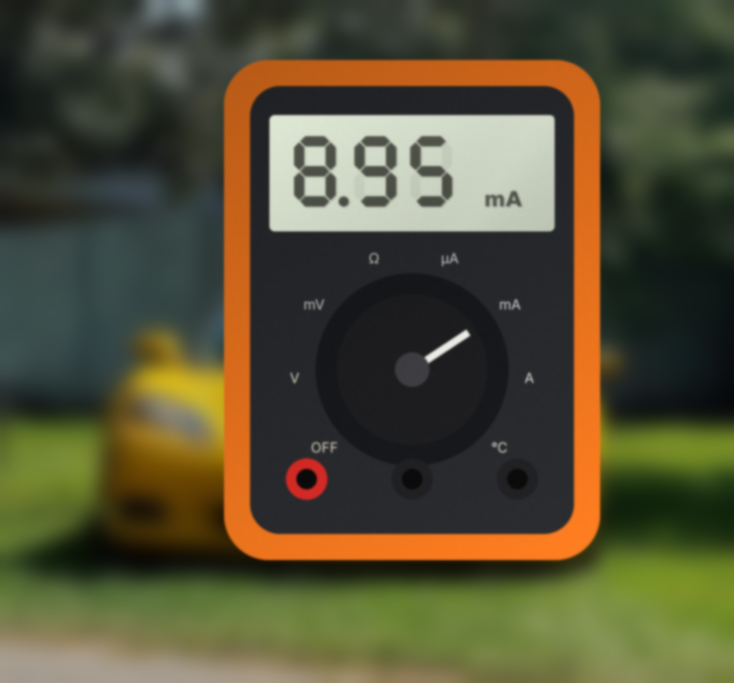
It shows value=8.95 unit=mA
